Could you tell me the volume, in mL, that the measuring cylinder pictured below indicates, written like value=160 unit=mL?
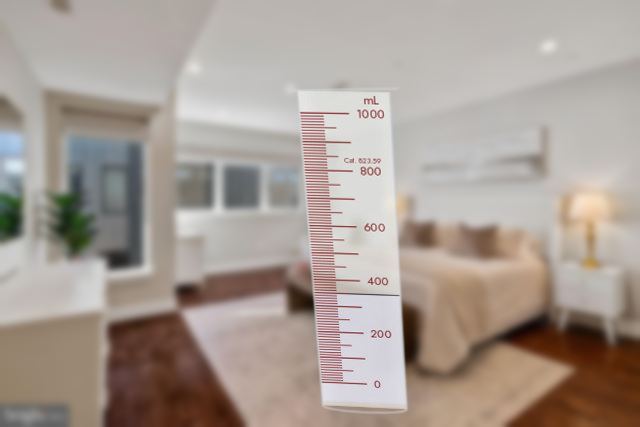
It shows value=350 unit=mL
